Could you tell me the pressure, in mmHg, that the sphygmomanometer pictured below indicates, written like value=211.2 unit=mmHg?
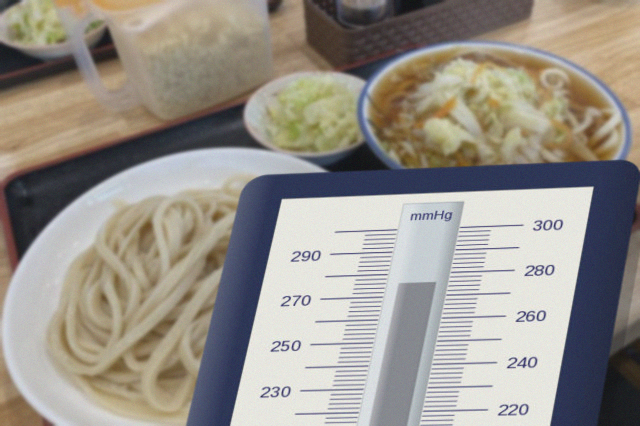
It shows value=276 unit=mmHg
